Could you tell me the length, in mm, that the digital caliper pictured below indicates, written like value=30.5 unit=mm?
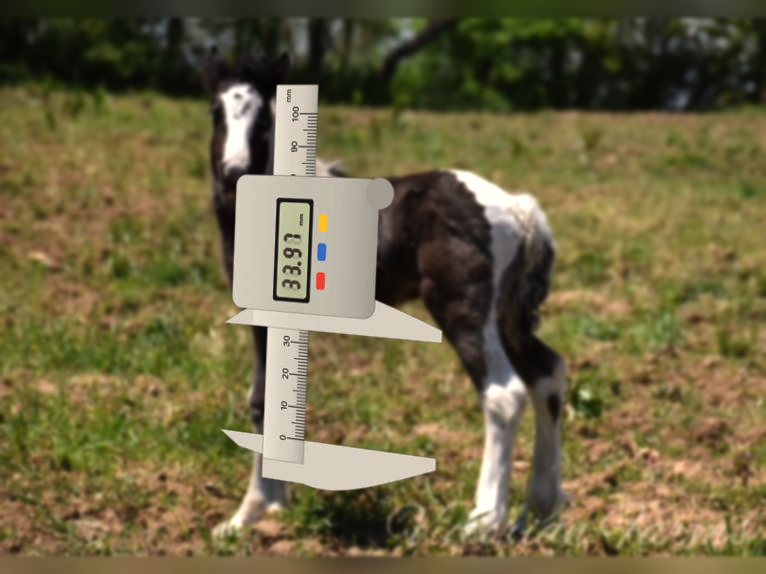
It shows value=33.97 unit=mm
